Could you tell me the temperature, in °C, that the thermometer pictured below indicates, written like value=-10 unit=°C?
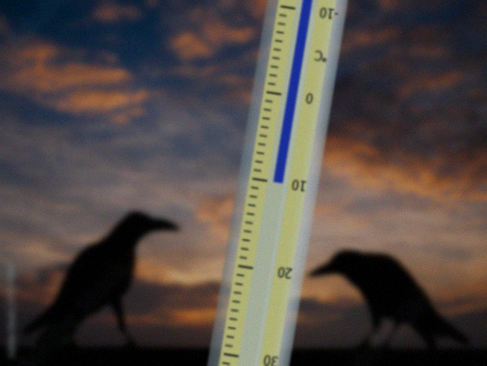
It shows value=10 unit=°C
